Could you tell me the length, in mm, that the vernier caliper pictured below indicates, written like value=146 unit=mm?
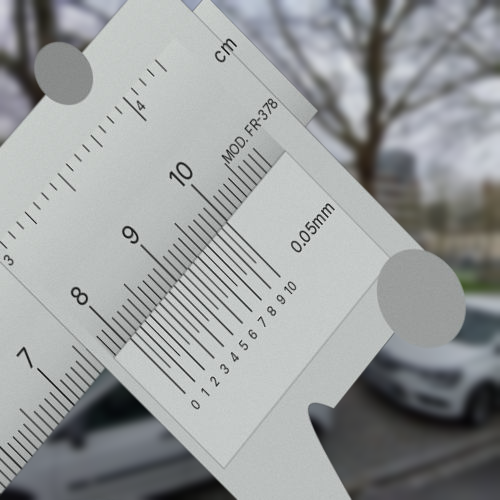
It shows value=80.8 unit=mm
